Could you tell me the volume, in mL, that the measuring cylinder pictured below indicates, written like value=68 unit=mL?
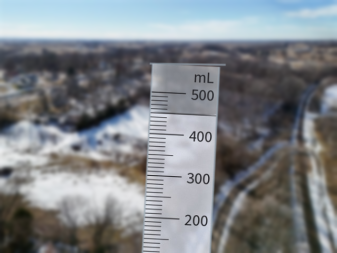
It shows value=450 unit=mL
